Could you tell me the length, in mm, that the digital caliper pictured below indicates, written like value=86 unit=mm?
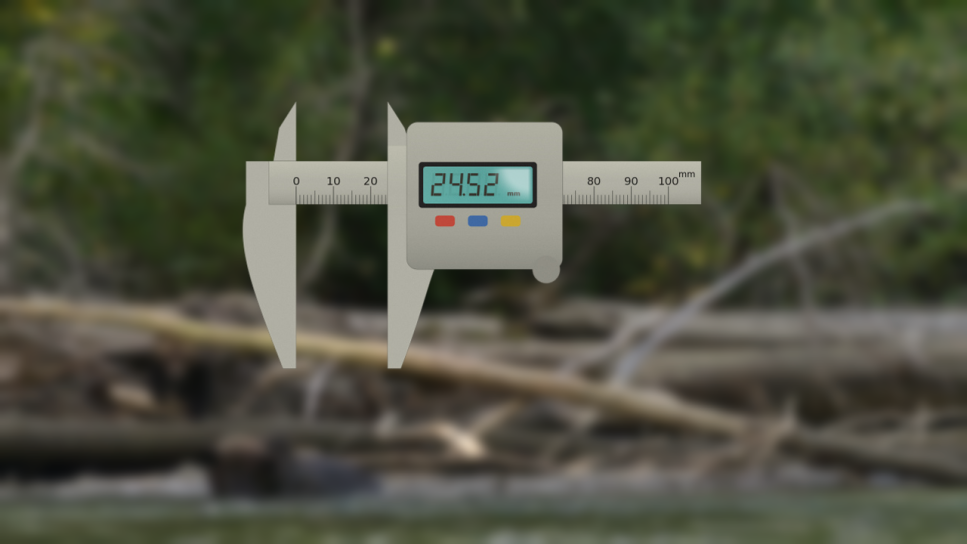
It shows value=24.52 unit=mm
